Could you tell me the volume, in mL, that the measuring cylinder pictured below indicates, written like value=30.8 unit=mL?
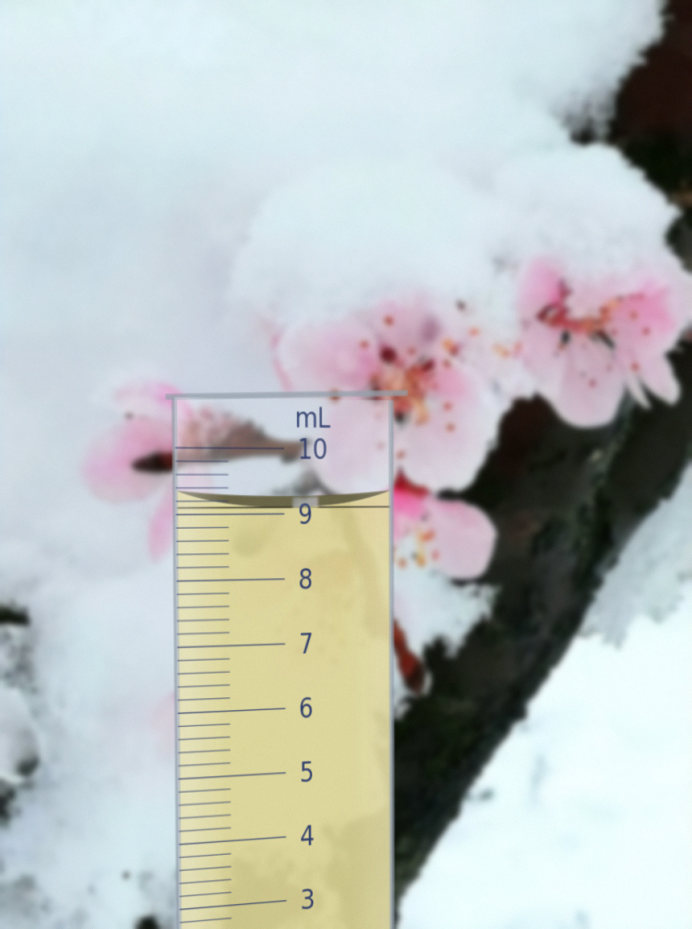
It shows value=9.1 unit=mL
